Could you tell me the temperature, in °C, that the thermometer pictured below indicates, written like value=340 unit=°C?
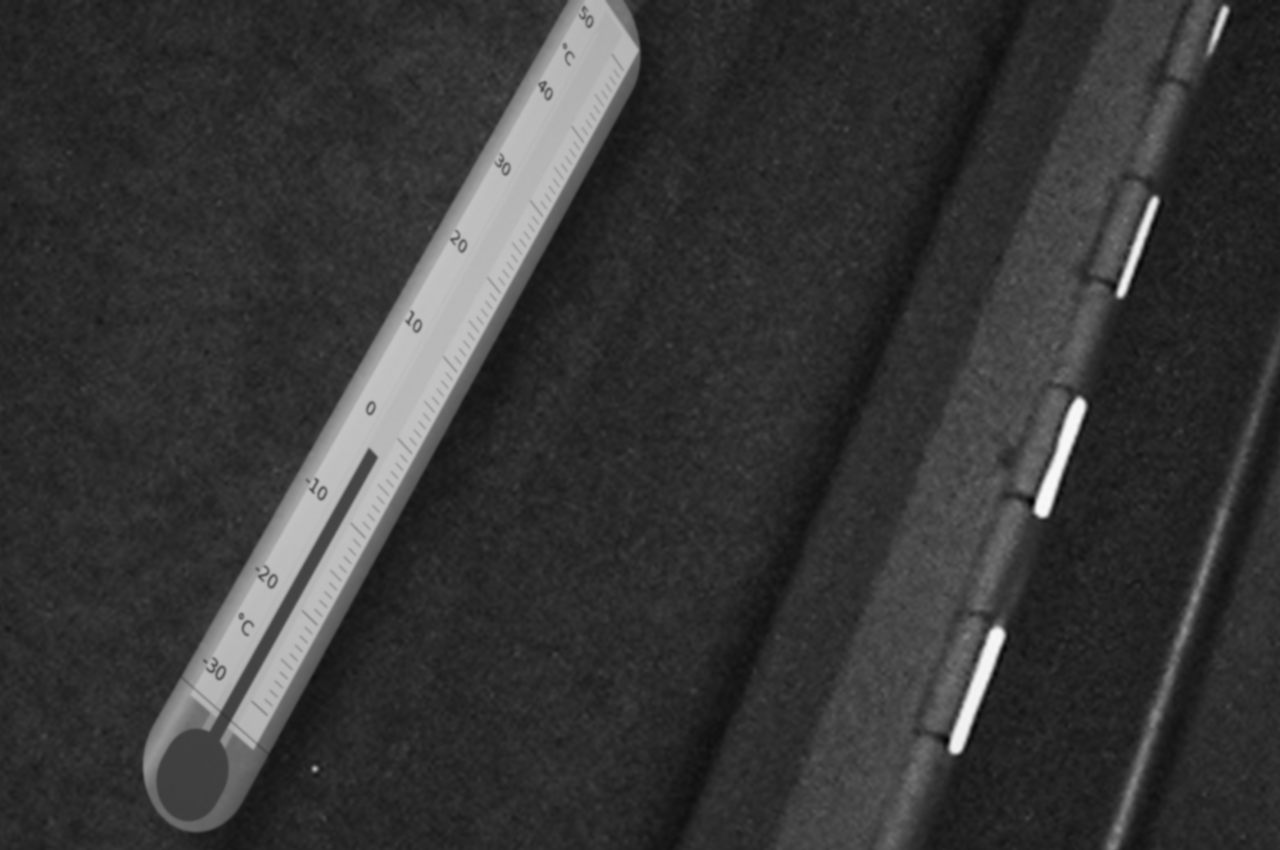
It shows value=-3 unit=°C
